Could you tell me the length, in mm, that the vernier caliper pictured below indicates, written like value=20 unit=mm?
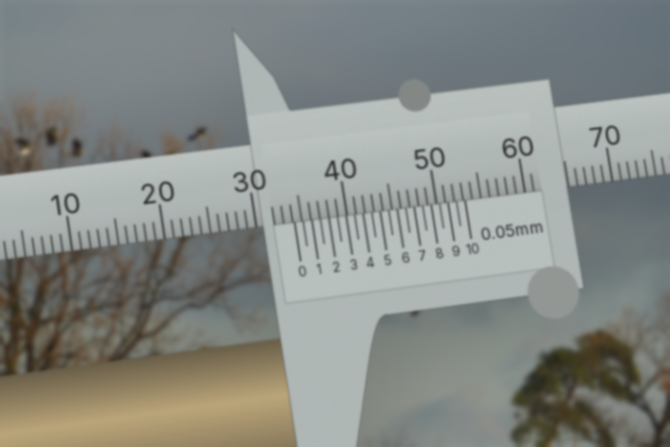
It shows value=34.2 unit=mm
